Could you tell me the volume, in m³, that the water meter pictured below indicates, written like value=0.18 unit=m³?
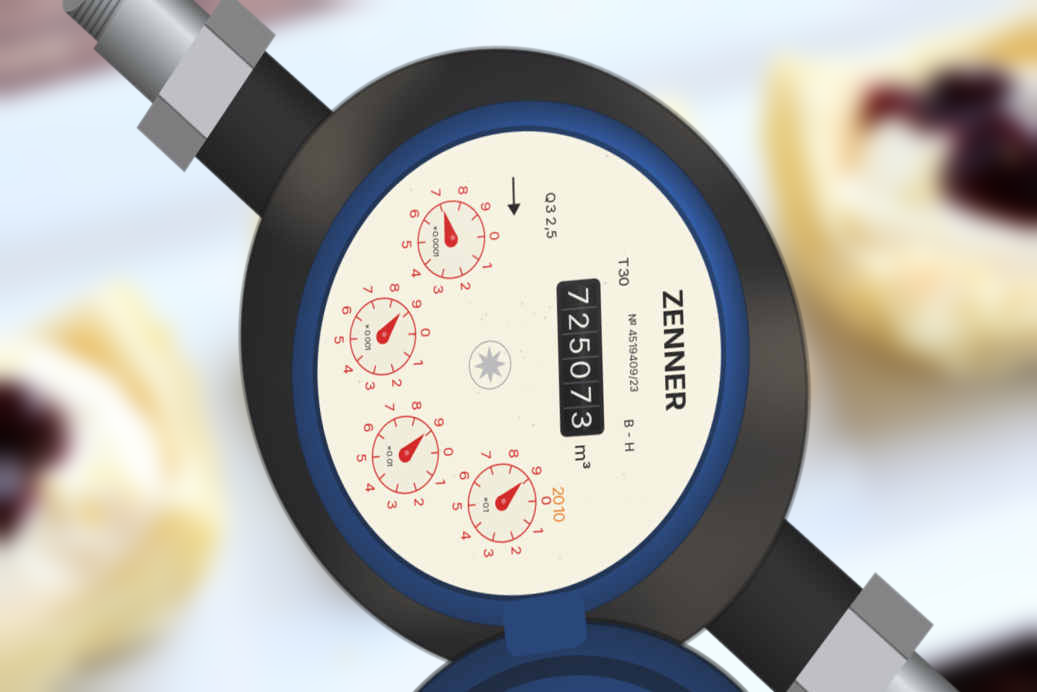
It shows value=725073.8887 unit=m³
